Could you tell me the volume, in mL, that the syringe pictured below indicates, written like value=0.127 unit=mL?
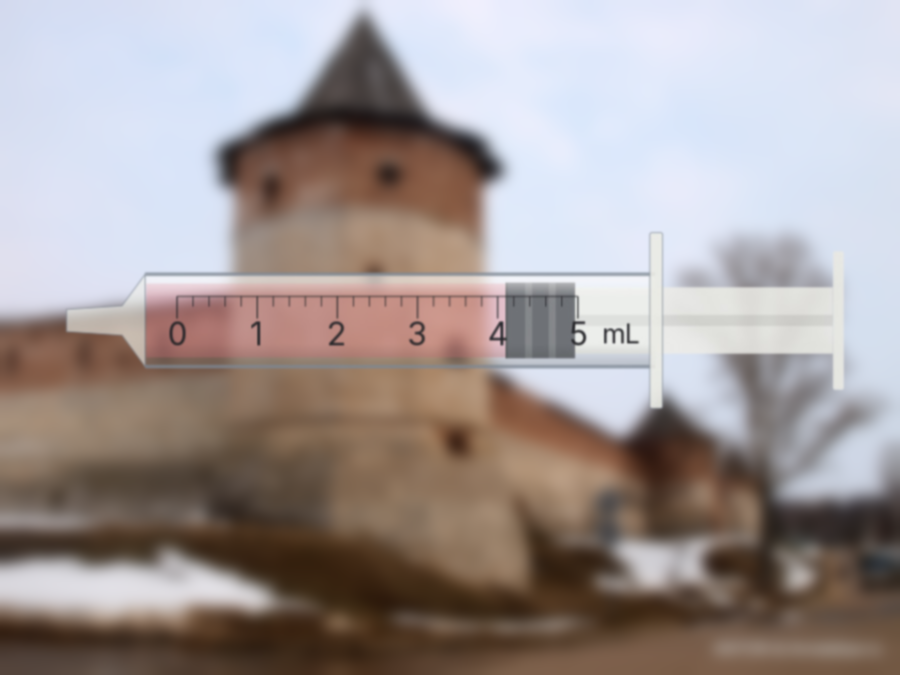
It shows value=4.1 unit=mL
